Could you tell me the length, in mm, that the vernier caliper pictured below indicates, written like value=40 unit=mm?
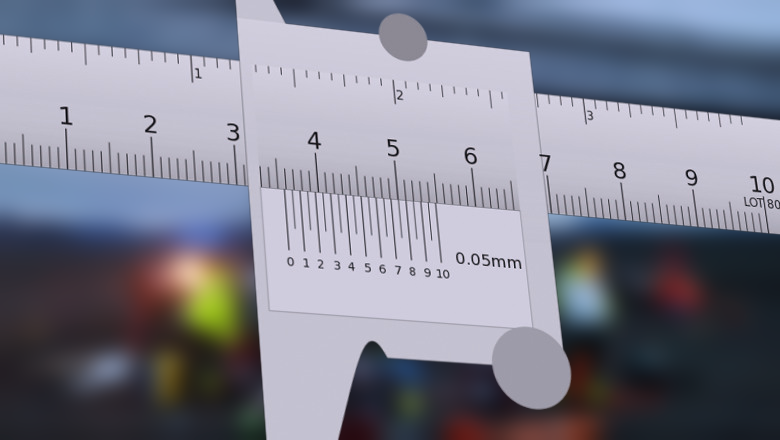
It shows value=35.8 unit=mm
